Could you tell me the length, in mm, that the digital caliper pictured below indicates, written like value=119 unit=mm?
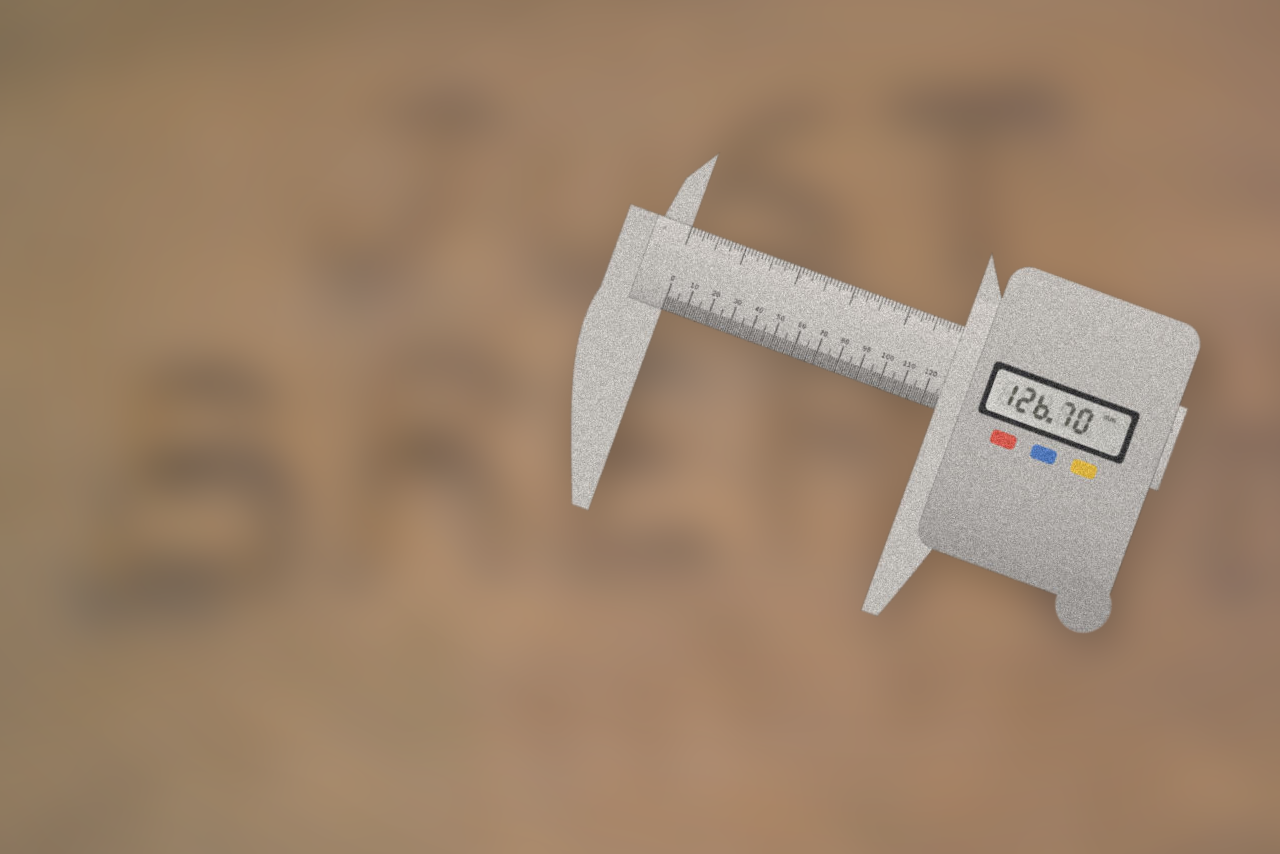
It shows value=126.70 unit=mm
